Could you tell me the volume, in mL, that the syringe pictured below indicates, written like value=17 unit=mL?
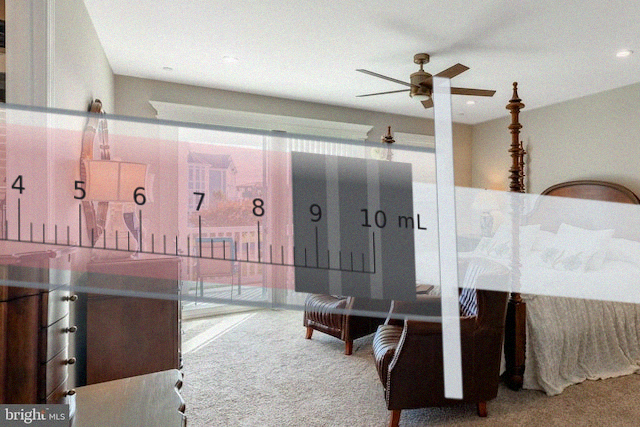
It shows value=8.6 unit=mL
